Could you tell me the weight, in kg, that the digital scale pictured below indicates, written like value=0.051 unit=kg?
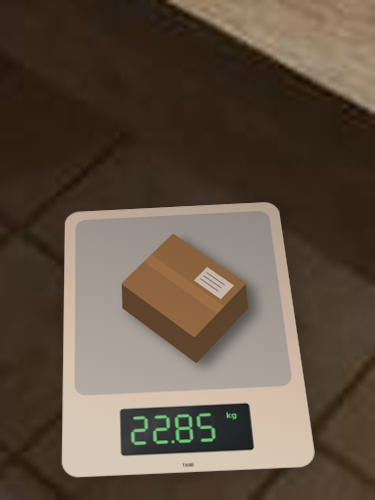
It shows value=22.85 unit=kg
